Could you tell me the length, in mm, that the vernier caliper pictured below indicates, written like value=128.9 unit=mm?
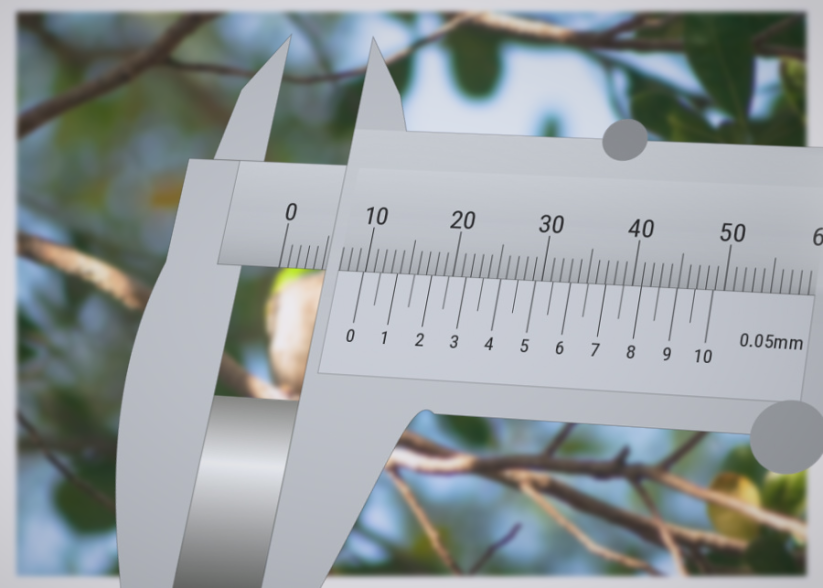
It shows value=9.8 unit=mm
